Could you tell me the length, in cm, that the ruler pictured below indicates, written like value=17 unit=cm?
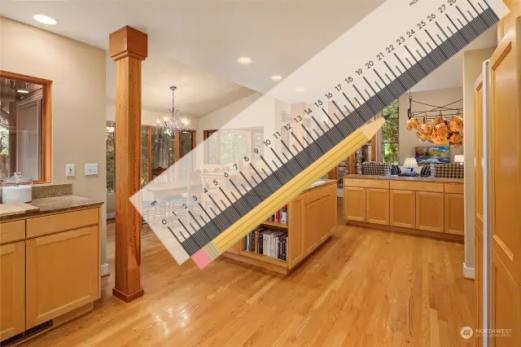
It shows value=19 unit=cm
